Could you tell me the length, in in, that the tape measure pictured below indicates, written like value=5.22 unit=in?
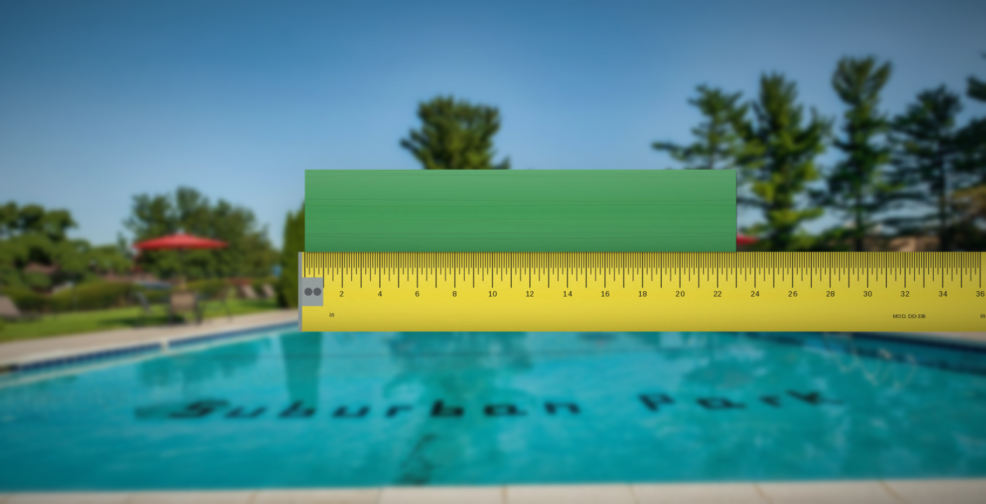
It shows value=23 unit=in
